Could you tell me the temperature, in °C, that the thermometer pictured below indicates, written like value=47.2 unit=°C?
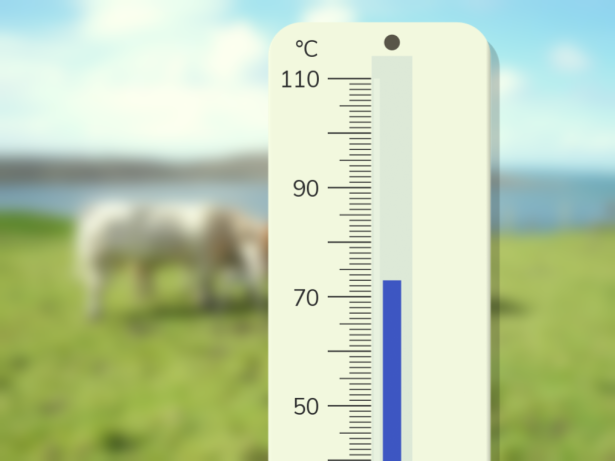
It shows value=73 unit=°C
